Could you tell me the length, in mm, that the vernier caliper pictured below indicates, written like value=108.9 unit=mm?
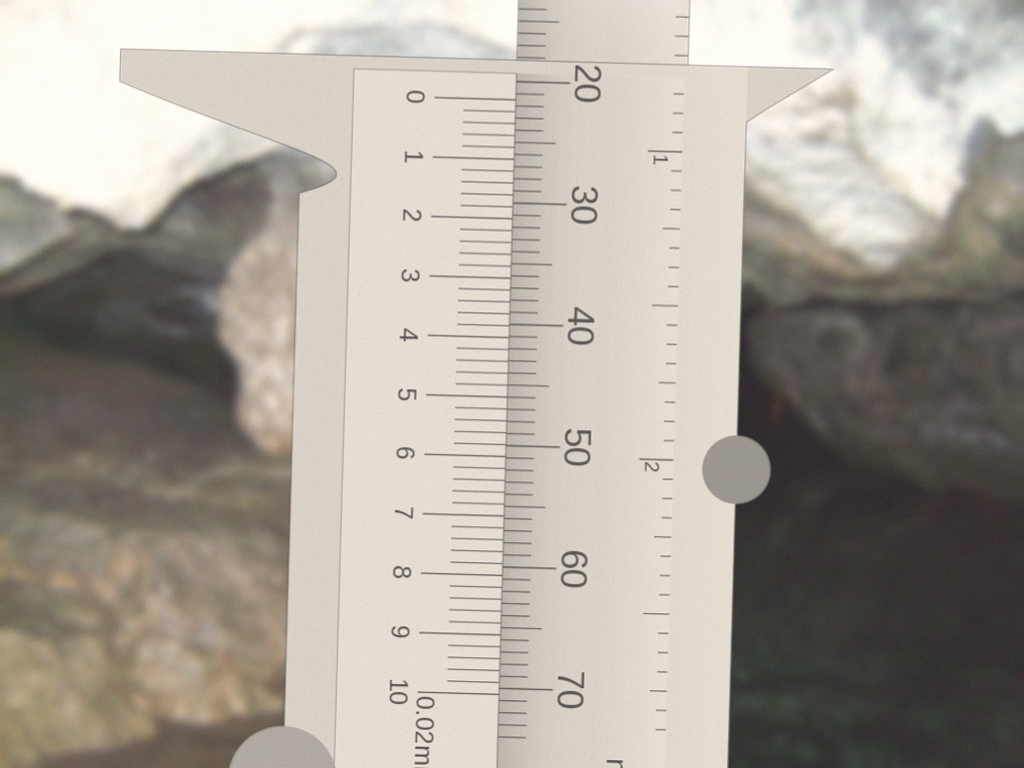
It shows value=21.5 unit=mm
